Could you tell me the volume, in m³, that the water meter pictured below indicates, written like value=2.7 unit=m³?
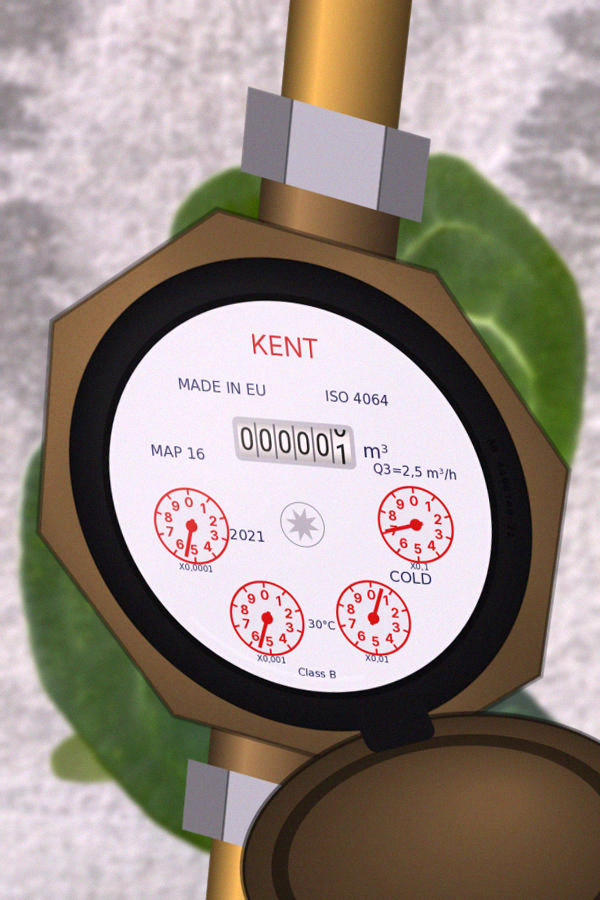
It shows value=0.7055 unit=m³
